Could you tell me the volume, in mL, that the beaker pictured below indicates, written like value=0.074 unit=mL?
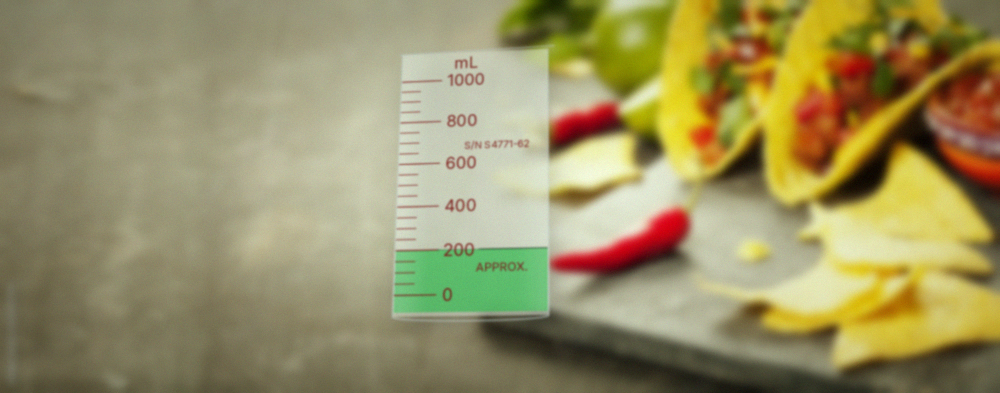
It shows value=200 unit=mL
